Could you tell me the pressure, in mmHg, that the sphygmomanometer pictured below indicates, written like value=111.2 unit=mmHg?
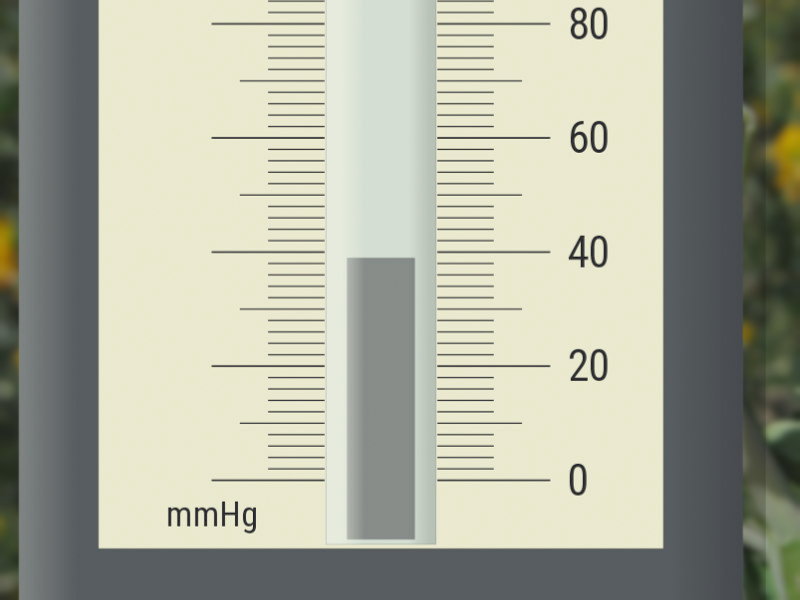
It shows value=39 unit=mmHg
